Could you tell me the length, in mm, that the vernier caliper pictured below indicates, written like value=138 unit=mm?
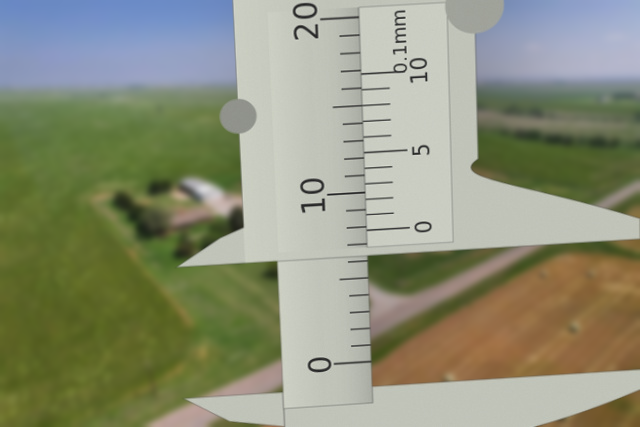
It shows value=7.8 unit=mm
